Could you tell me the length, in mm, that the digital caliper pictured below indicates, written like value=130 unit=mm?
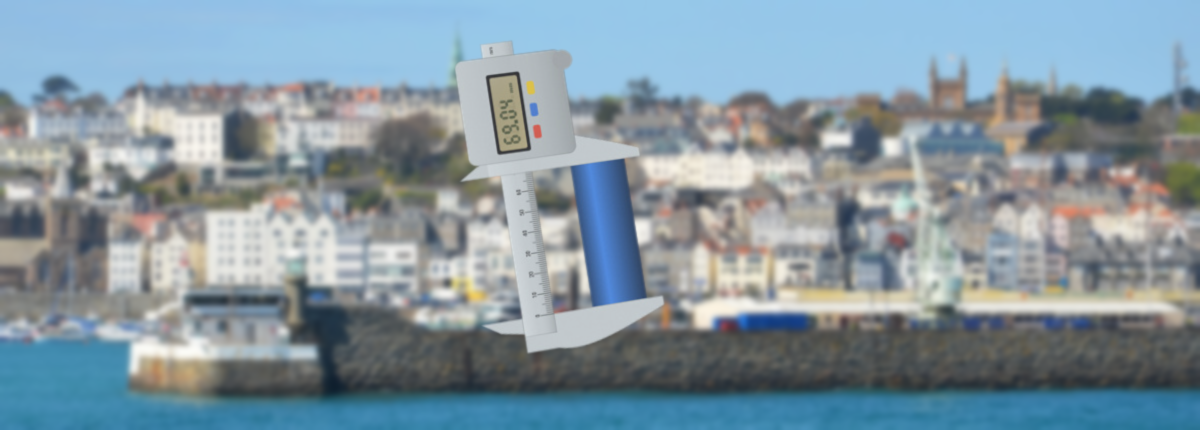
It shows value=69.04 unit=mm
